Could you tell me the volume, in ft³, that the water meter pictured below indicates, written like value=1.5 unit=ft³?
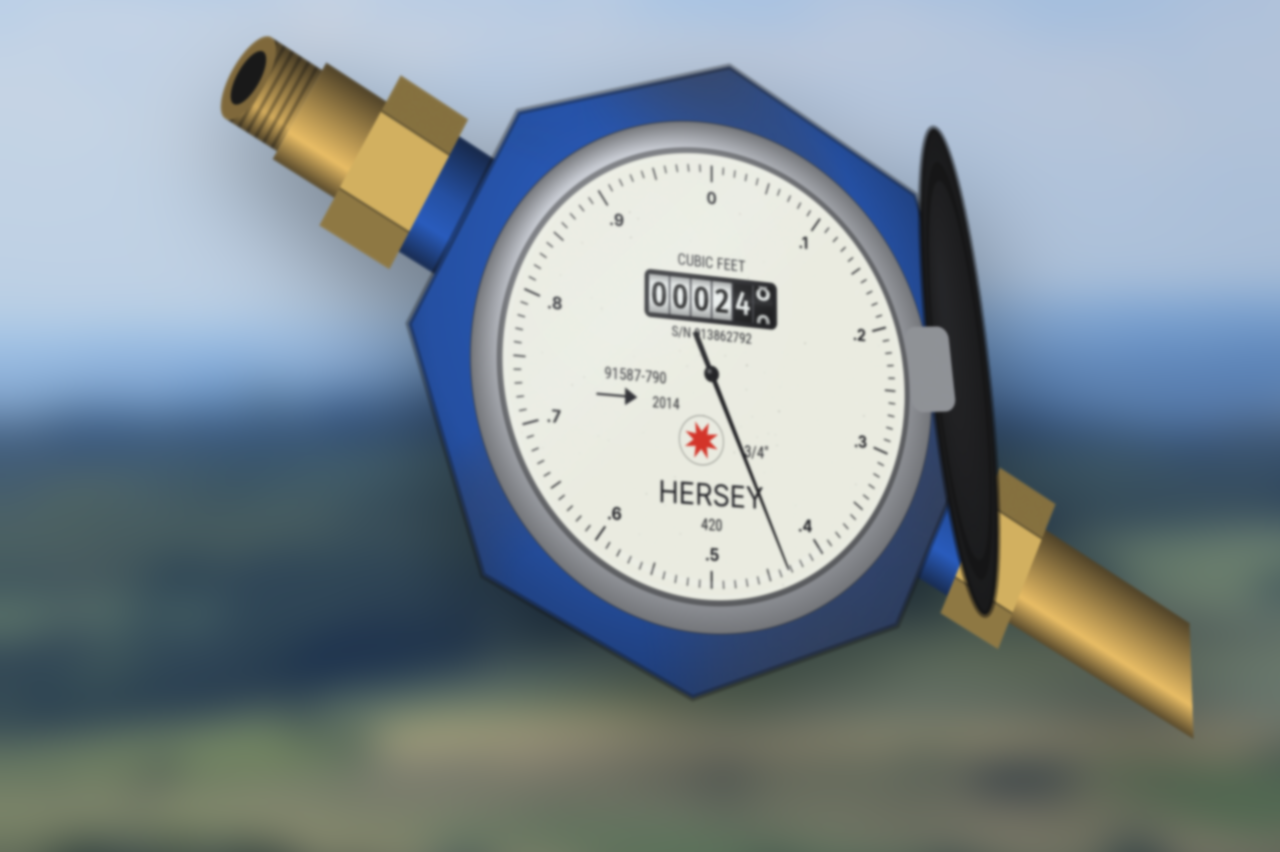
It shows value=248.43 unit=ft³
